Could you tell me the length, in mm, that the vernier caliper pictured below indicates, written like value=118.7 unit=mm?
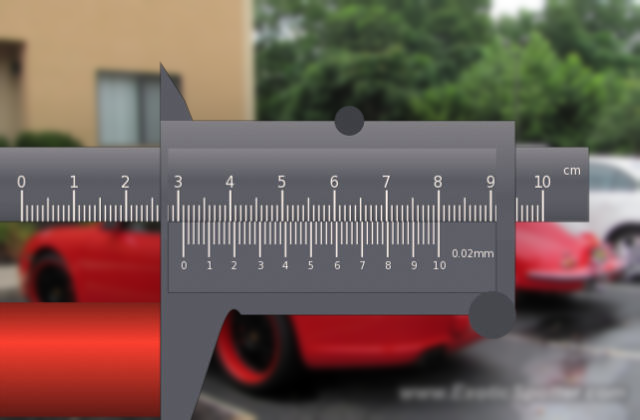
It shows value=31.0 unit=mm
